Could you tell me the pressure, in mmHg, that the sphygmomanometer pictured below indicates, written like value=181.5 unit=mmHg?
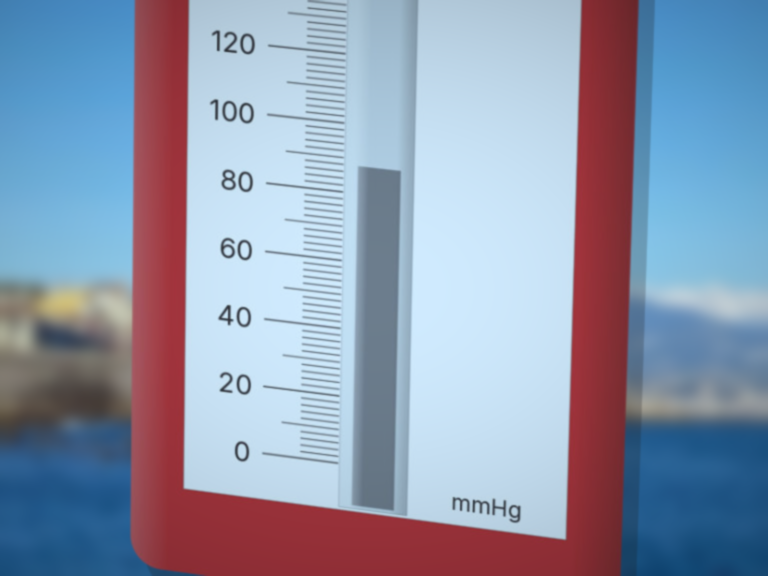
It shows value=88 unit=mmHg
